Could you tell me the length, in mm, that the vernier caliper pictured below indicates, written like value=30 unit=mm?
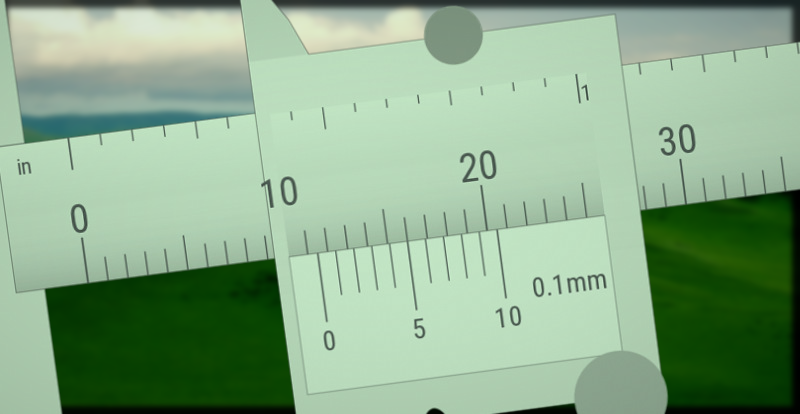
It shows value=11.5 unit=mm
